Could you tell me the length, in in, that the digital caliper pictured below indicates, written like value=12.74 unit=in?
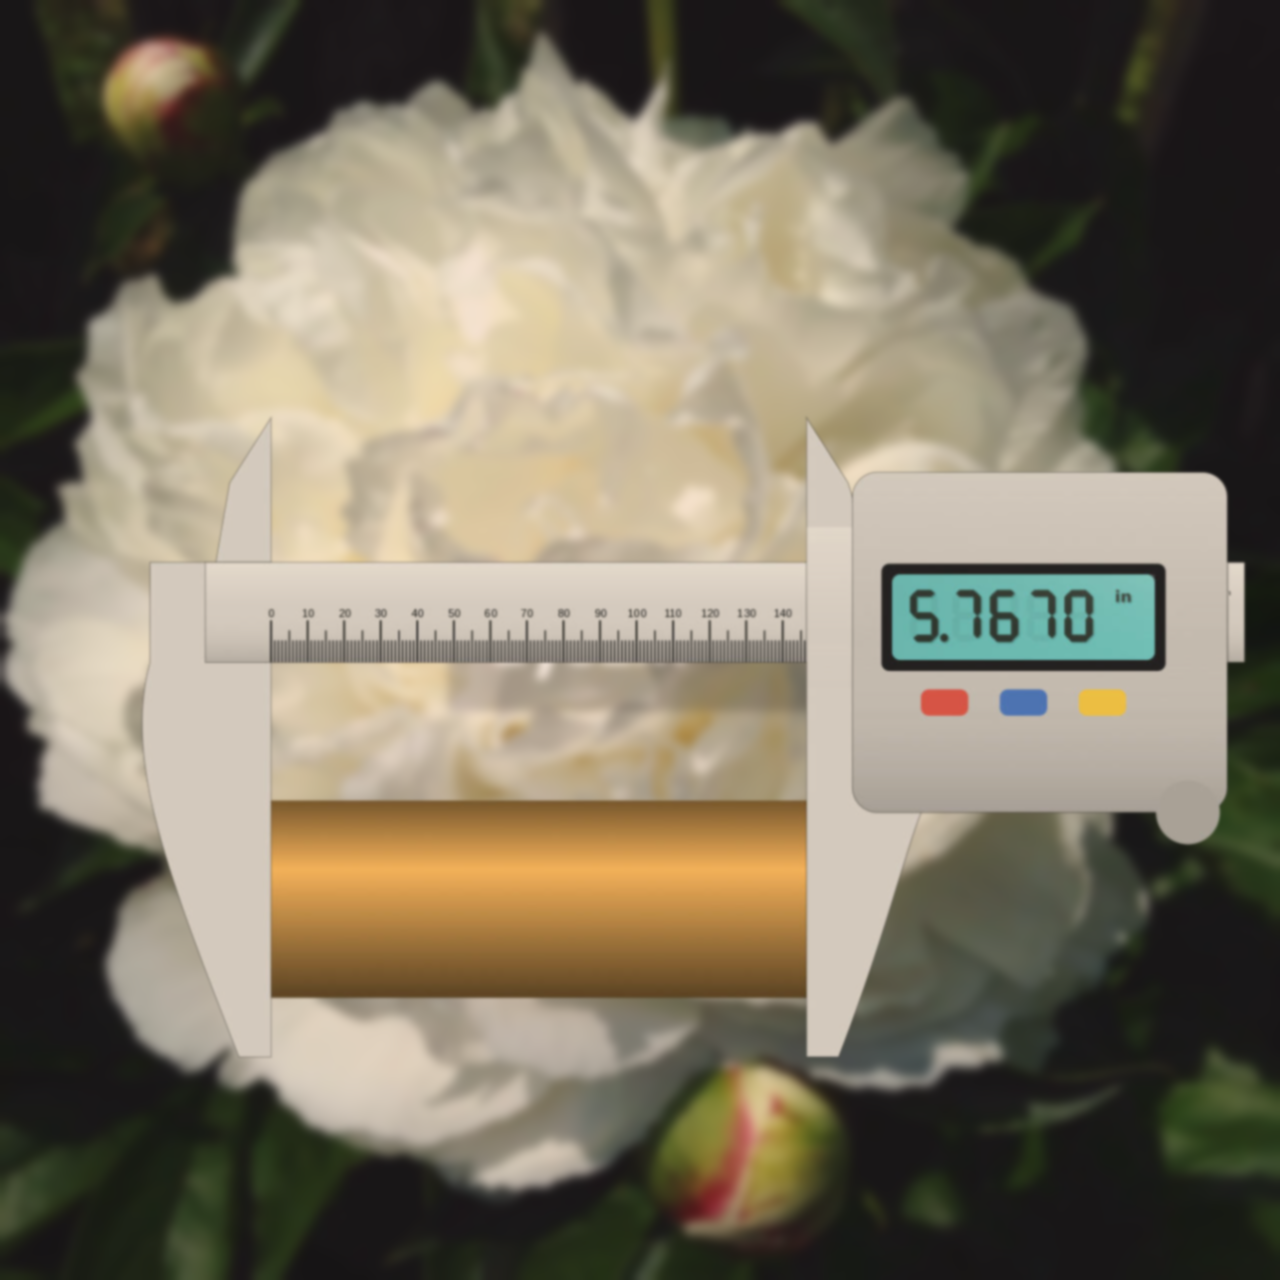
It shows value=5.7670 unit=in
